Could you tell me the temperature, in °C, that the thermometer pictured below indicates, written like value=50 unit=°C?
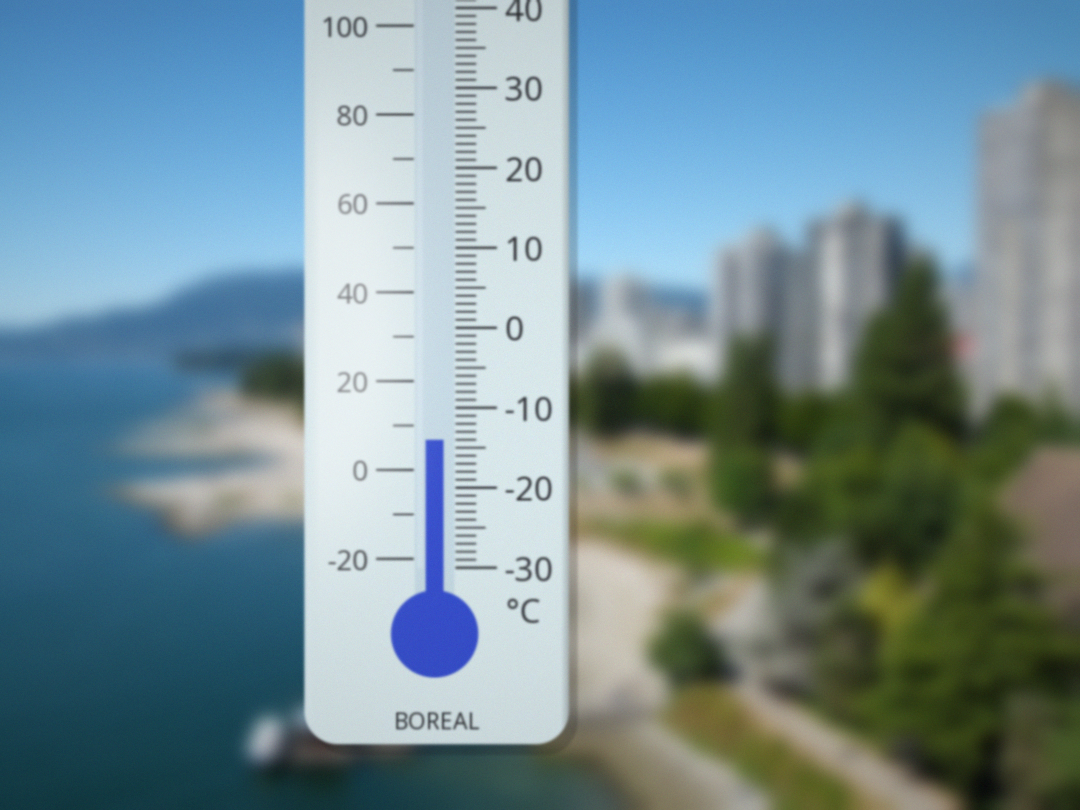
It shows value=-14 unit=°C
